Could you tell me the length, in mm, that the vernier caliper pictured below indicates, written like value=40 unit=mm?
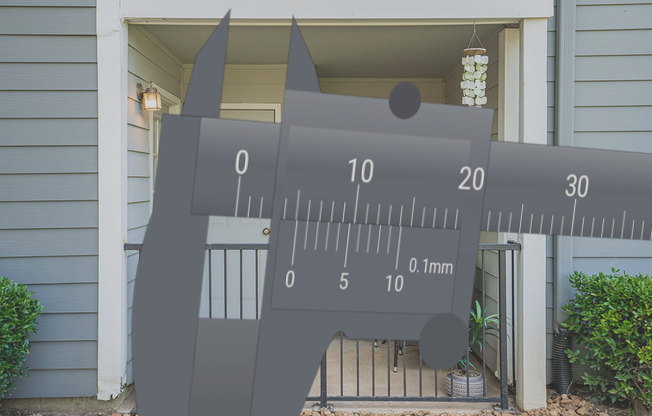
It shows value=5.1 unit=mm
